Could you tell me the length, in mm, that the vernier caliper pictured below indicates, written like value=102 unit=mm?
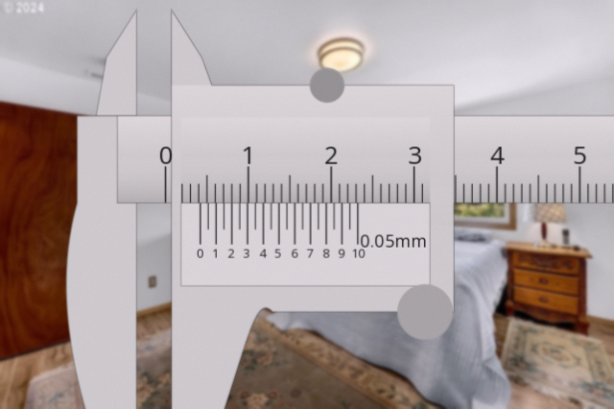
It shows value=4.2 unit=mm
